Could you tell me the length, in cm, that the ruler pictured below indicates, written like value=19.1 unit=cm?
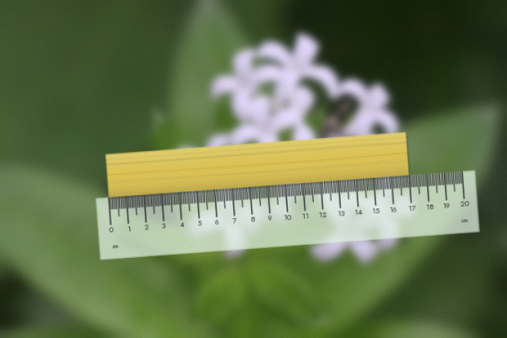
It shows value=17 unit=cm
